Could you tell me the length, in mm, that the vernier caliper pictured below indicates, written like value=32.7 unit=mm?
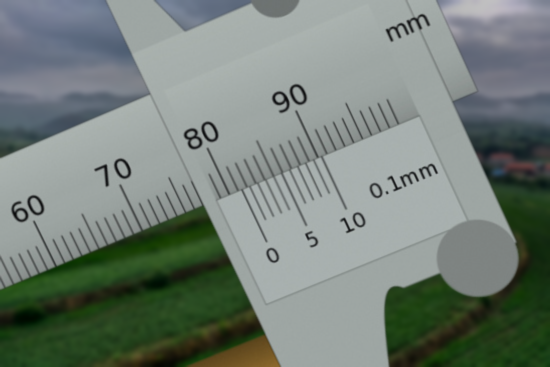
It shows value=81.4 unit=mm
